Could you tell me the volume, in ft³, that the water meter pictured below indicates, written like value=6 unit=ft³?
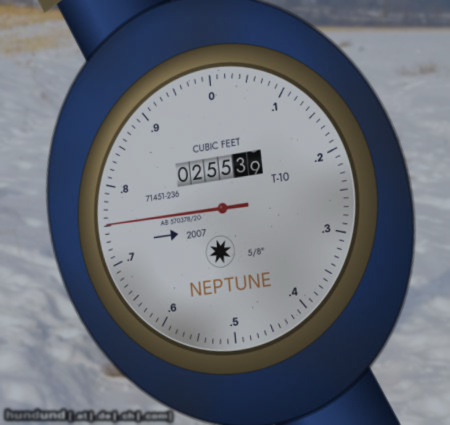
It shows value=25538.75 unit=ft³
